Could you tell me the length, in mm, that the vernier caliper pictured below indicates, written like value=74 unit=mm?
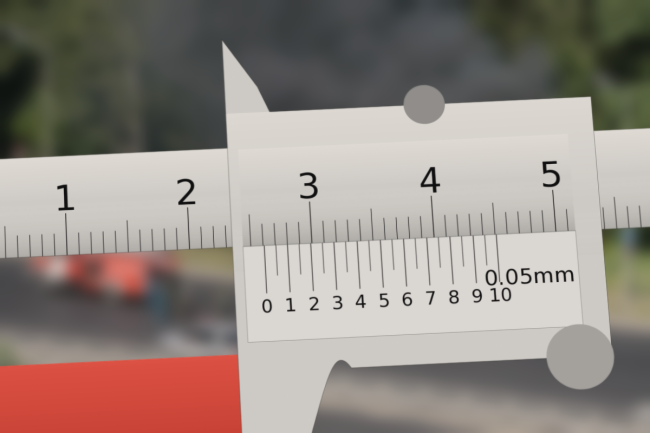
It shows value=26.1 unit=mm
